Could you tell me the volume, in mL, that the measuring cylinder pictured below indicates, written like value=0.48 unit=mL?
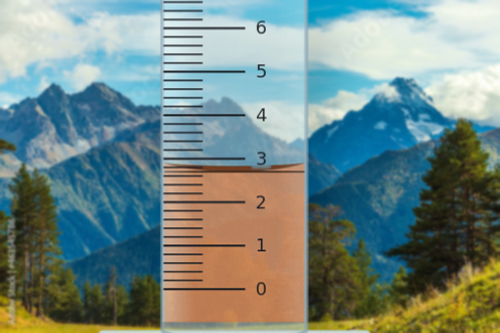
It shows value=2.7 unit=mL
